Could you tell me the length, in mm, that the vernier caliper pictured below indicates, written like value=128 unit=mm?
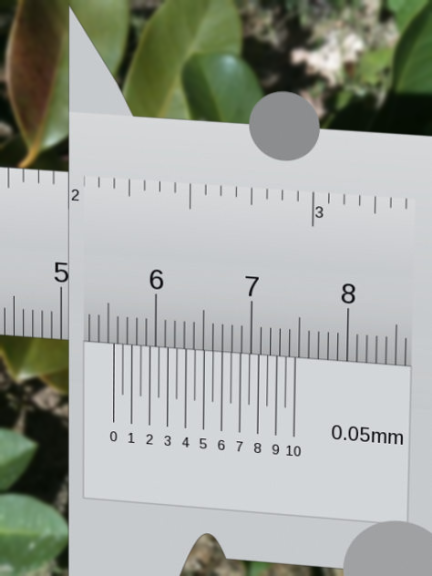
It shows value=55.6 unit=mm
